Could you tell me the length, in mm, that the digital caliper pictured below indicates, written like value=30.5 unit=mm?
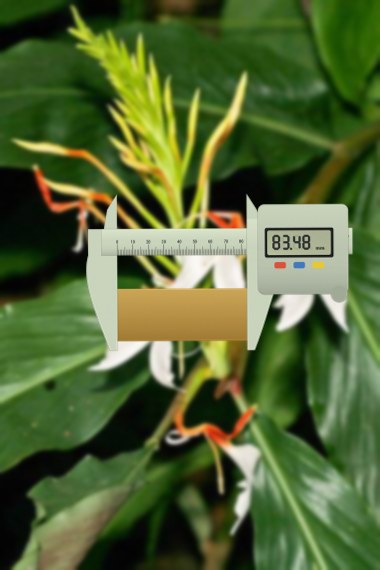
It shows value=83.48 unit=mm
